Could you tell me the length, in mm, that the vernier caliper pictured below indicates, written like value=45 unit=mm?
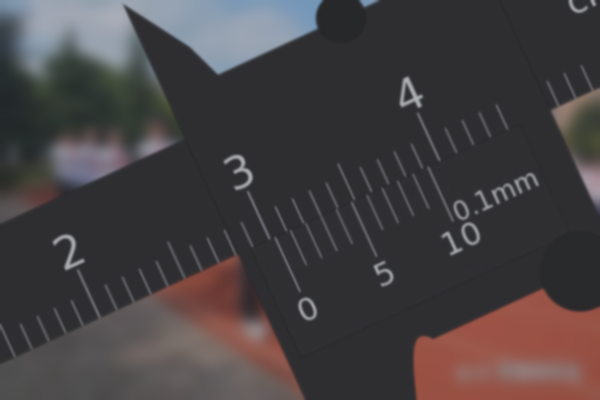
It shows value=30.3 unit=mm
